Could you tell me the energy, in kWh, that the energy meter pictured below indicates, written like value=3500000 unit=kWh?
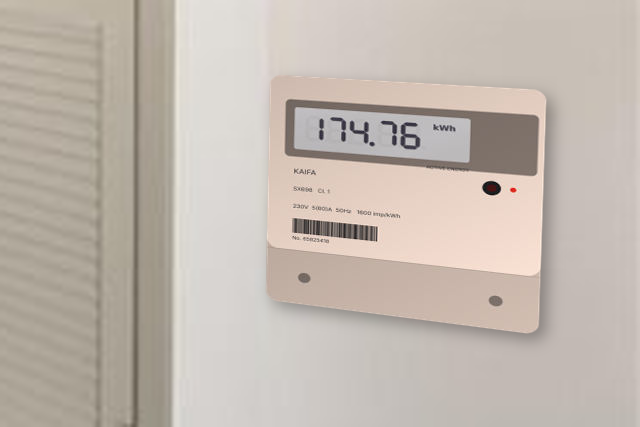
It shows value=174.76 unit=kWh
